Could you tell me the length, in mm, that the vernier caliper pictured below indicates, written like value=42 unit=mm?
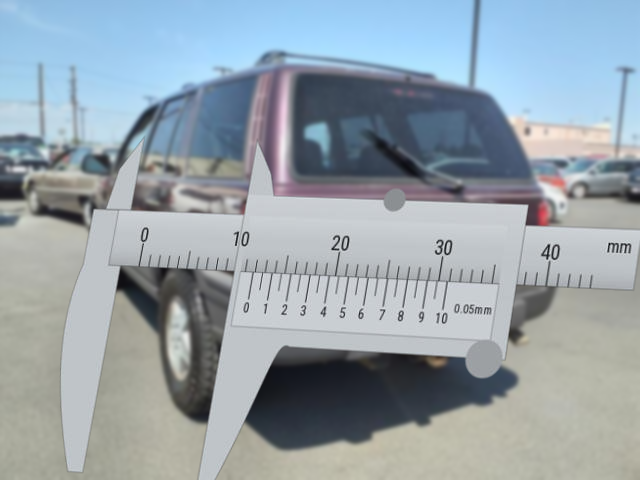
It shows value=11.8 unit=mm
